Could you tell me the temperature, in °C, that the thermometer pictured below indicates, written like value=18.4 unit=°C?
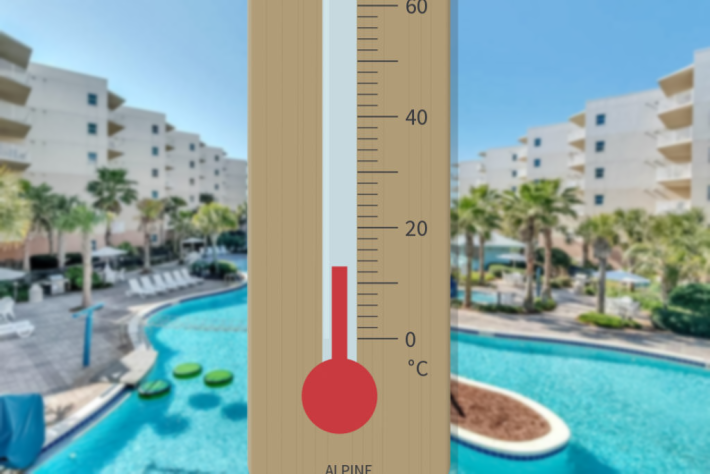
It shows value=13 unit=°C
